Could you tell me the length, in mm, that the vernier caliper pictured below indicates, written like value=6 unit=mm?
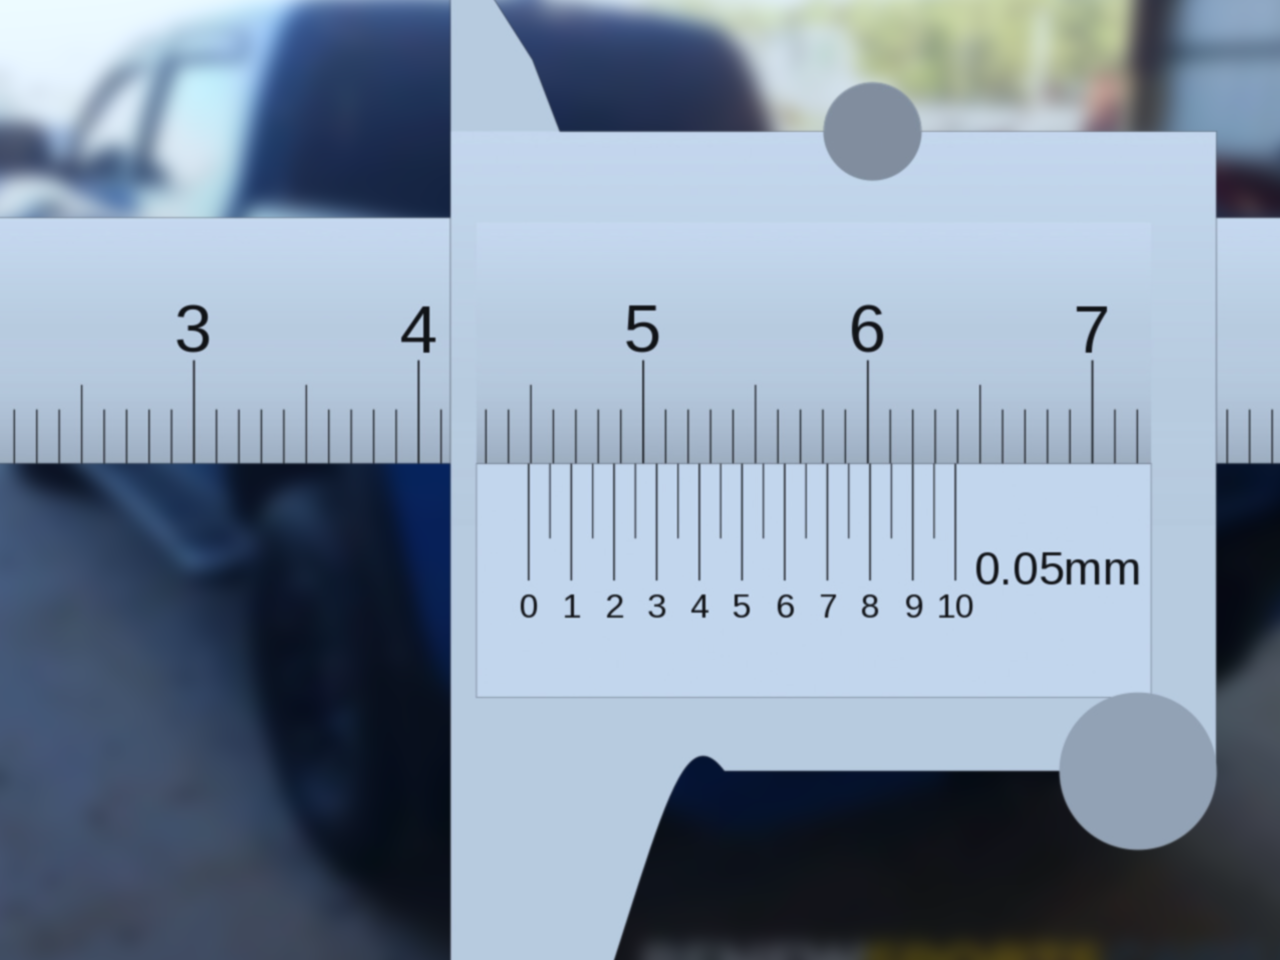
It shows value=44.9 unit=mm
